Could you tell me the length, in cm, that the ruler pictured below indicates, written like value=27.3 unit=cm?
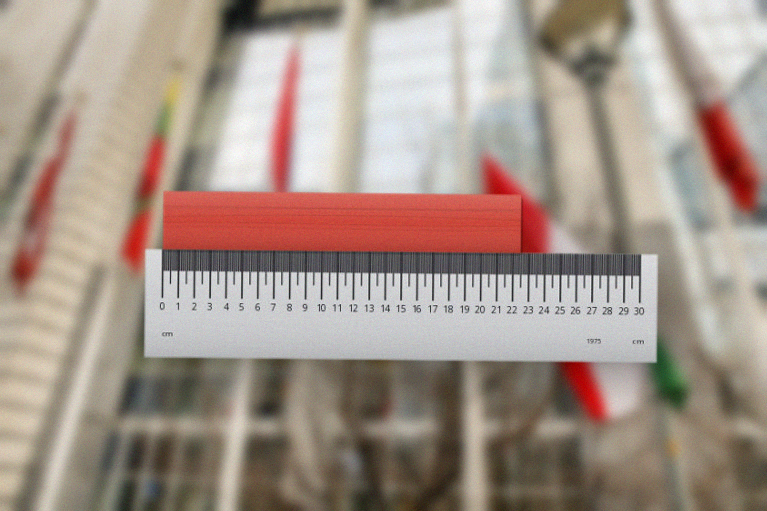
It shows value=22.5 unit=cm
